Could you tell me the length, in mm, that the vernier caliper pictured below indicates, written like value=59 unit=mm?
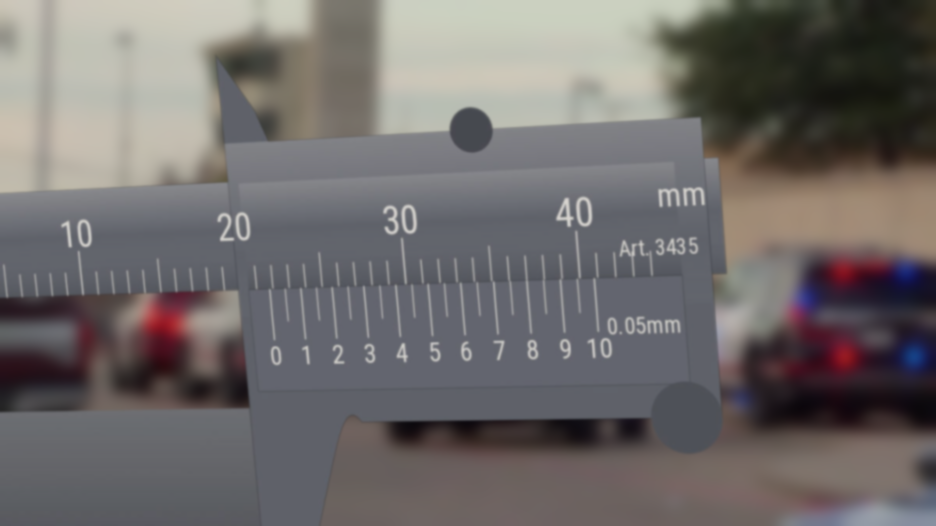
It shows value=21.8 unit=mm
